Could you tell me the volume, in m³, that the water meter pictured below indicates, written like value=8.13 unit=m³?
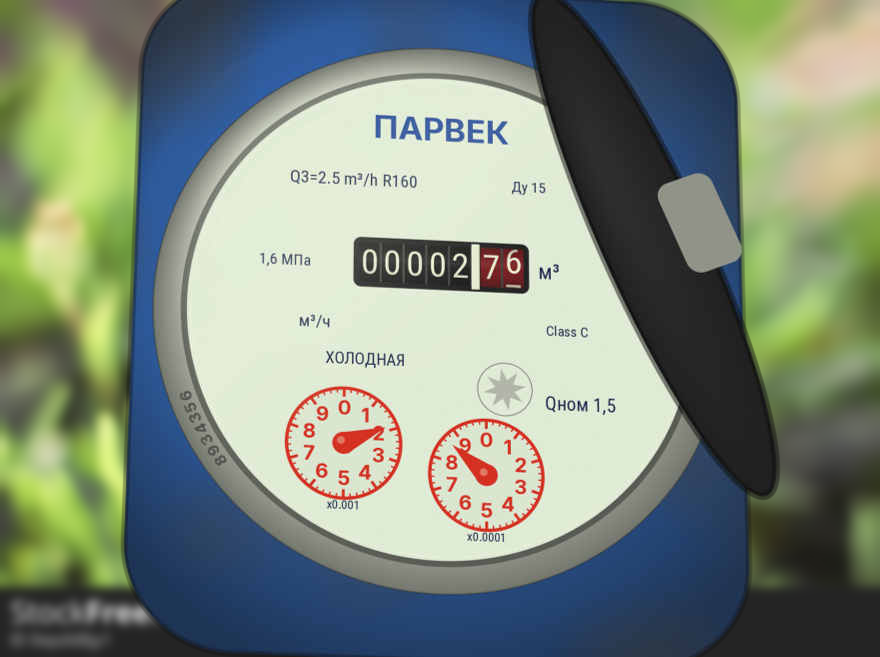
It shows value=2.7618 unit=m³
